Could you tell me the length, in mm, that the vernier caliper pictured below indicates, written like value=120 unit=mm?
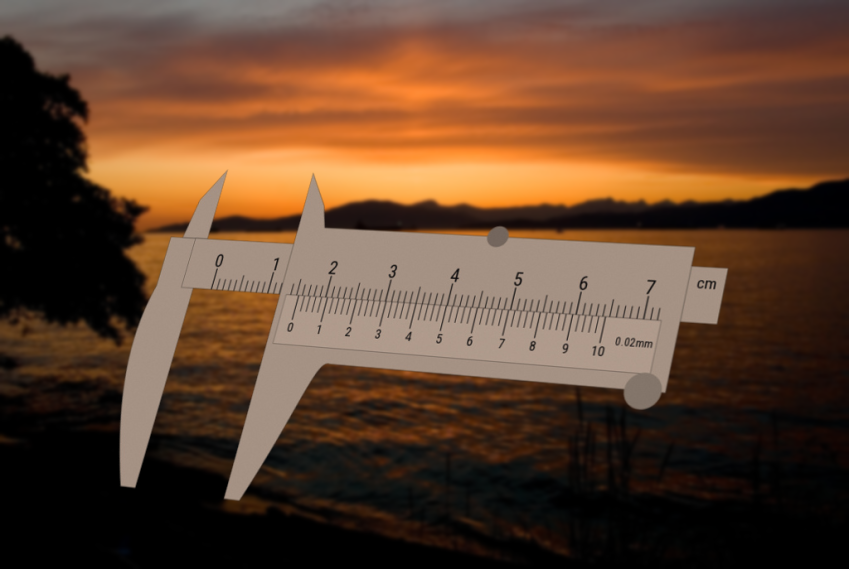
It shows value=15.4 unit=mm
